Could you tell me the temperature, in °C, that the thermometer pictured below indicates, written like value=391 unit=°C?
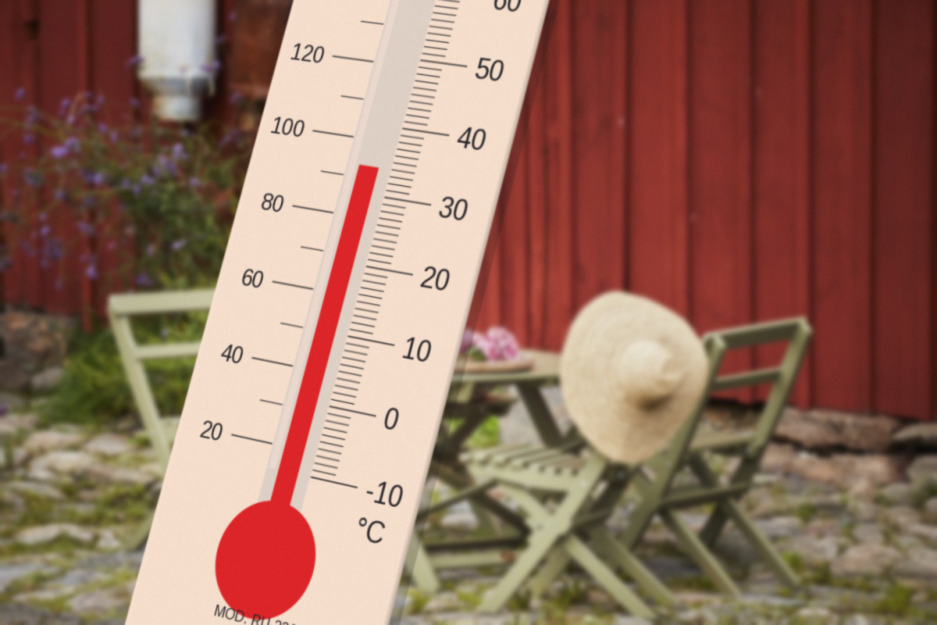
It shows value=34 unit=°C
